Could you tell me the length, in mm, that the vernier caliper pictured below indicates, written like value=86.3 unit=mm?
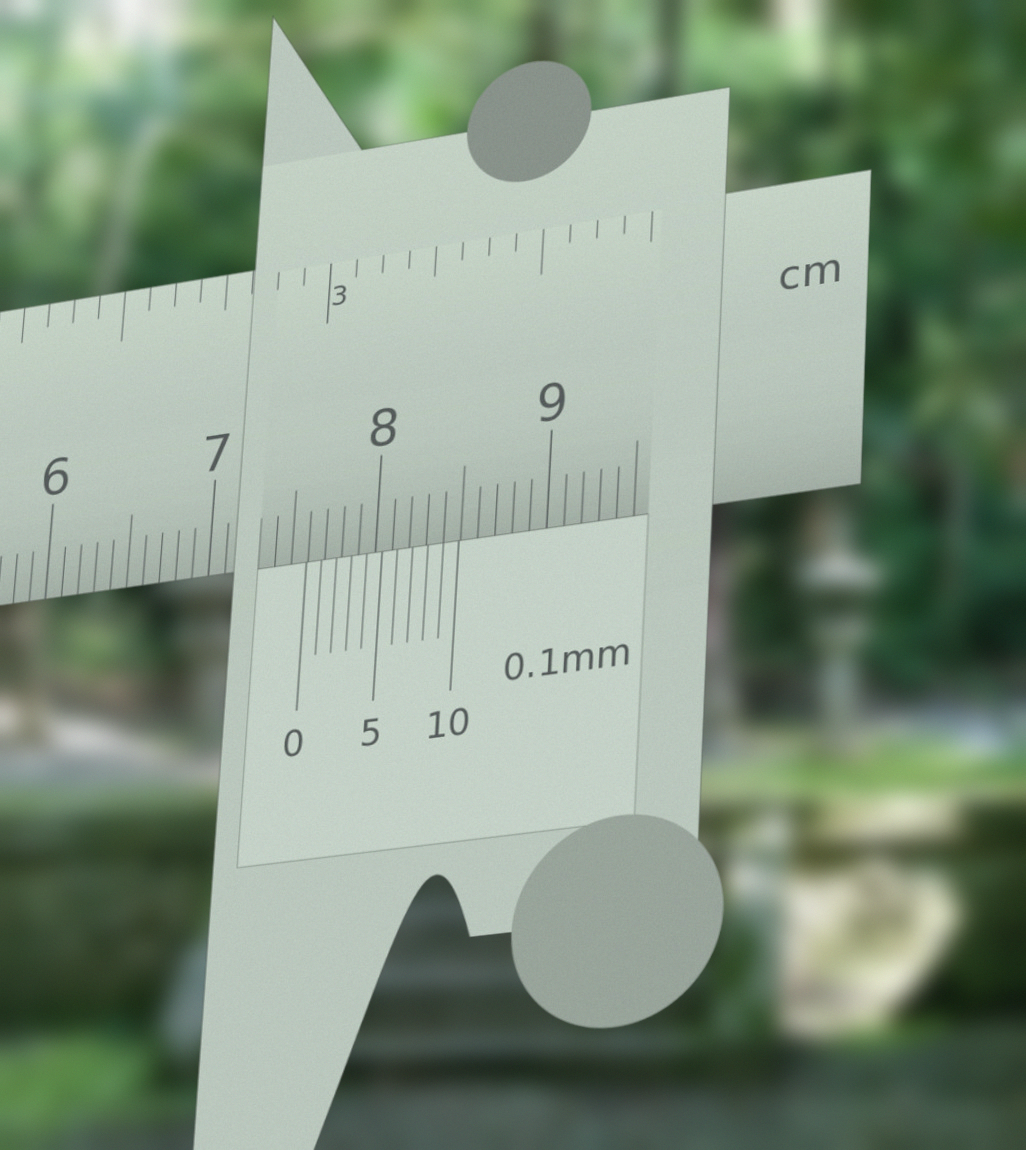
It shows value=75.9 unit=mm
